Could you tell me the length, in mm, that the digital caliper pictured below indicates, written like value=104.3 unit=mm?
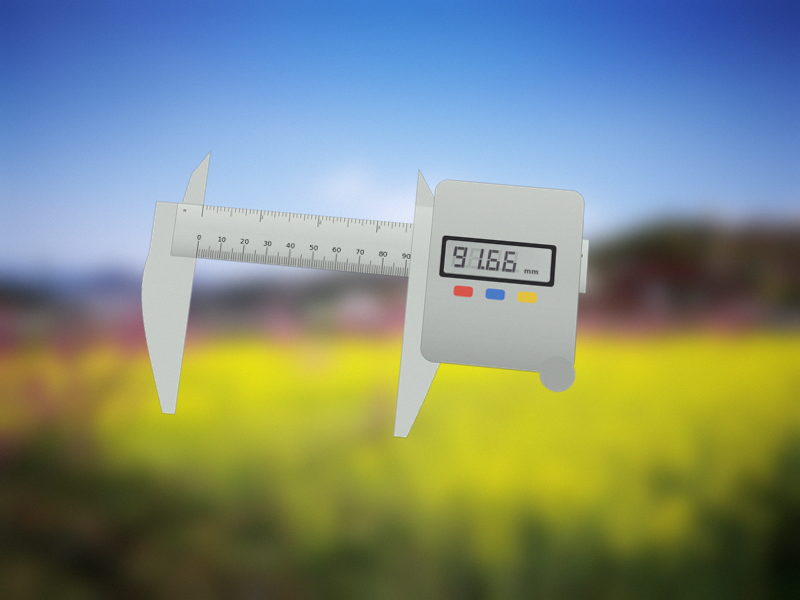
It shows value=91.66 unit=mm
